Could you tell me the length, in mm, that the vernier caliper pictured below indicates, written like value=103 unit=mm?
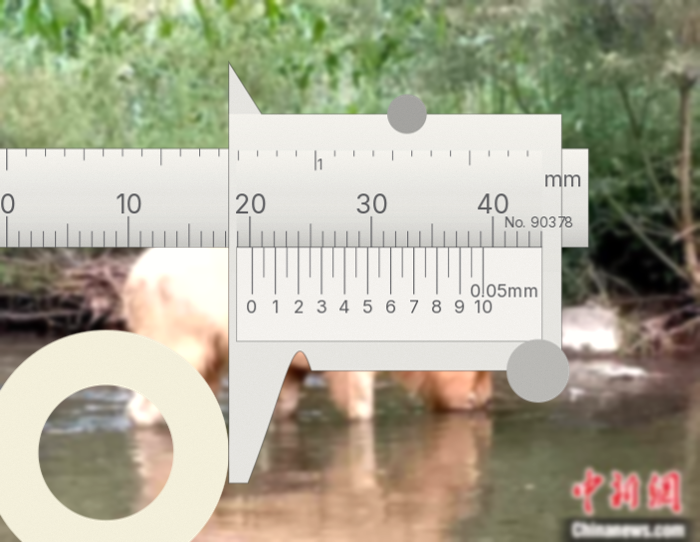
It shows value=20.2 unit=mm
